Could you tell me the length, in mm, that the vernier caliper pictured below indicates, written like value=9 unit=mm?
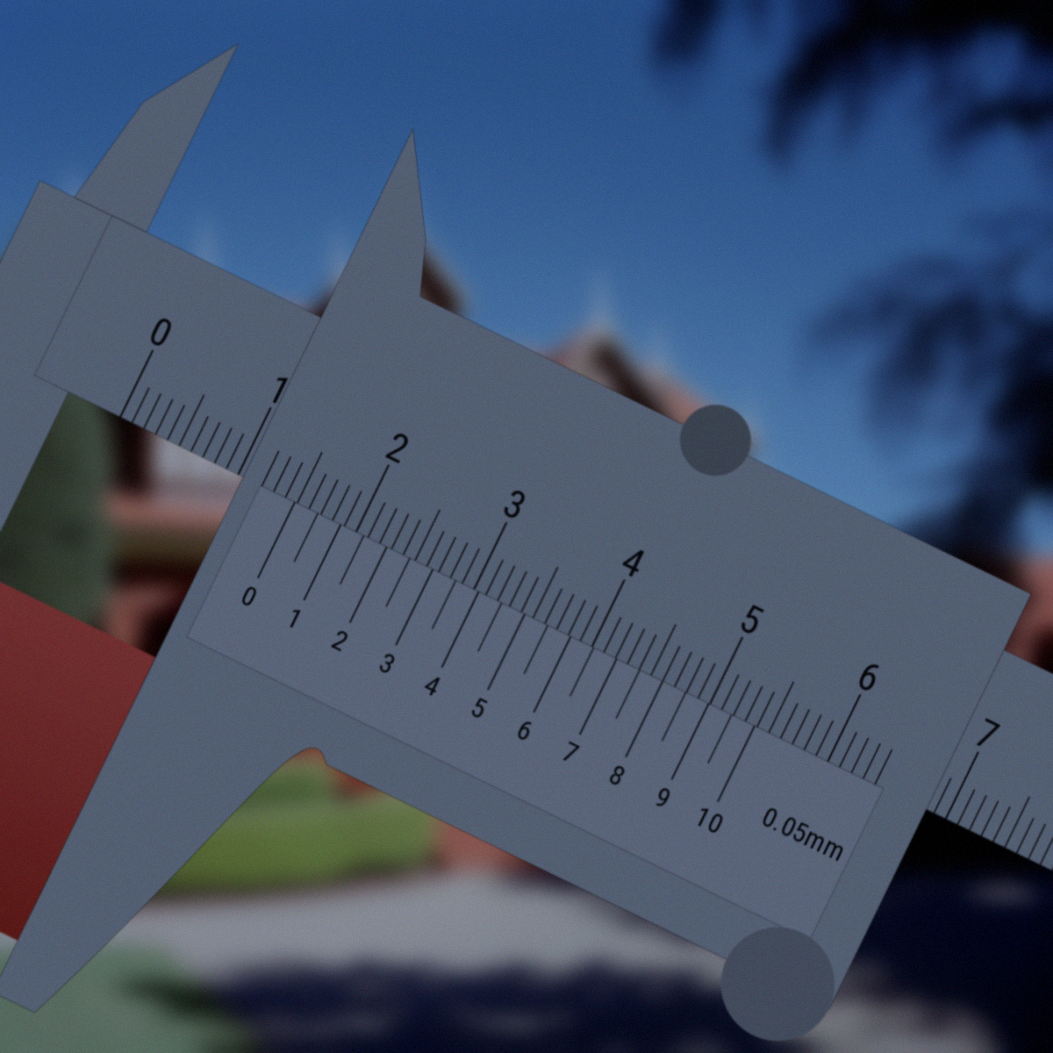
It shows value=14.8 unit=mm
